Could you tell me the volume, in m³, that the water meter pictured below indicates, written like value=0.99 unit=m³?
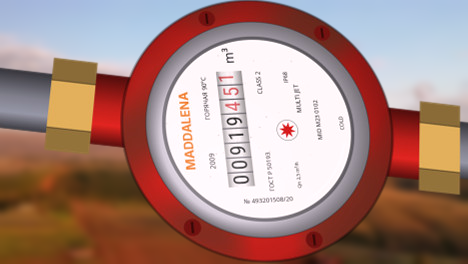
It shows value=919.451 unit=m³
